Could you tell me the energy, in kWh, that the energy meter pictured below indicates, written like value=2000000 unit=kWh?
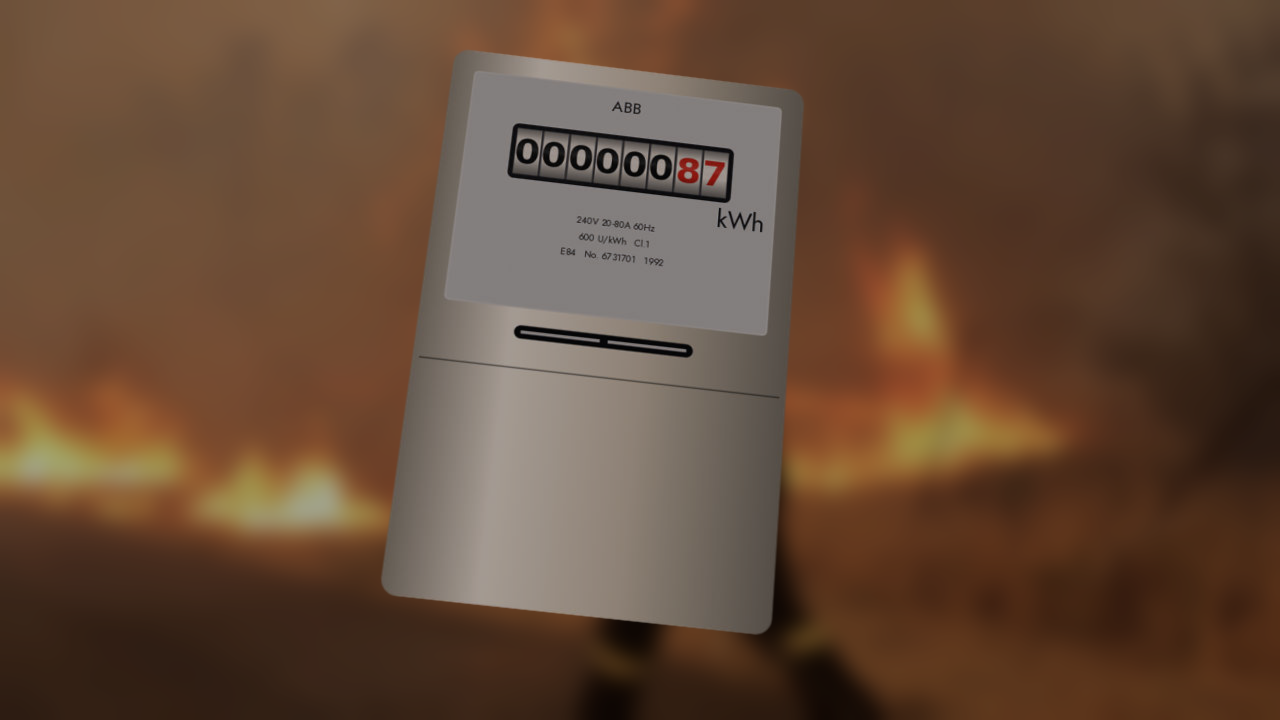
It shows value=0.87 unit=kWh
